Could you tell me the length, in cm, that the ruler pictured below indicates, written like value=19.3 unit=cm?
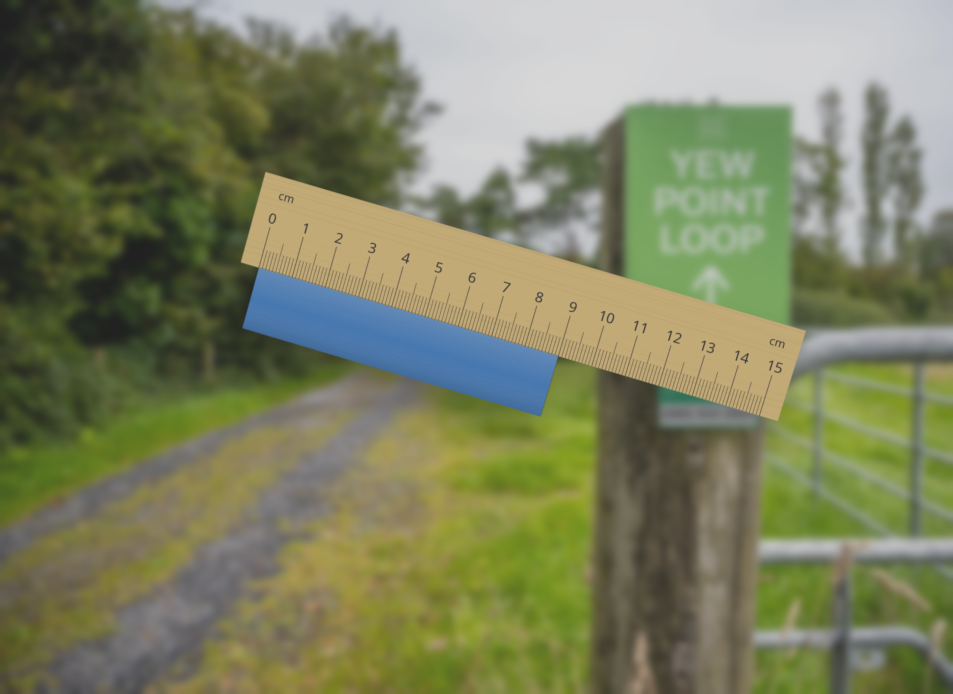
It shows value=9 unit=cm
